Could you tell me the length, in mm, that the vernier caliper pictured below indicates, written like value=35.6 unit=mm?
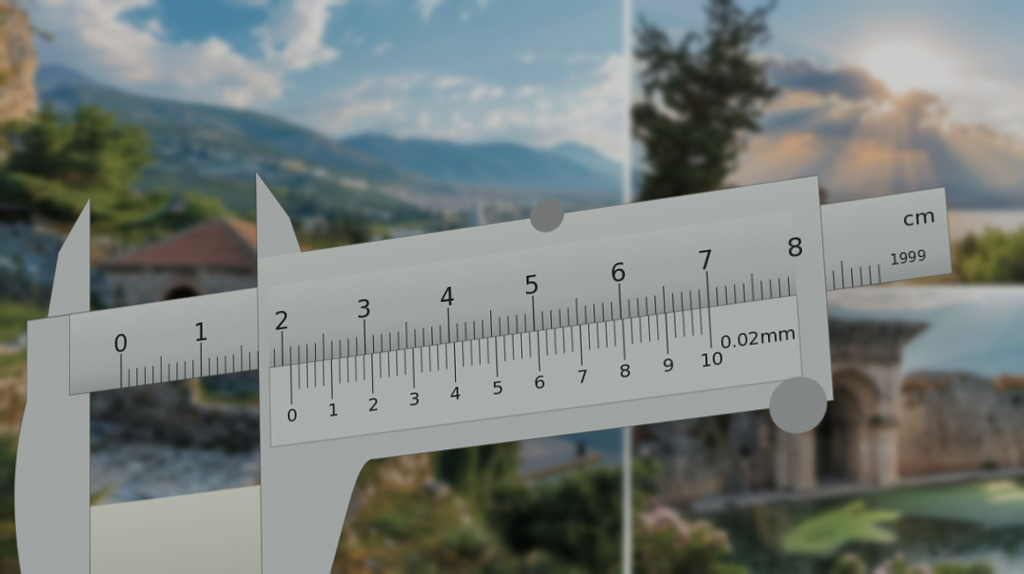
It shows value=21.0 unit=mm
